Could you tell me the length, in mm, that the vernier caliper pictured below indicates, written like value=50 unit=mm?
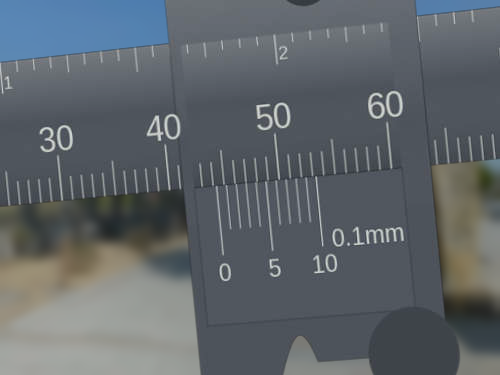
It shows value=44.3 unit=mm
